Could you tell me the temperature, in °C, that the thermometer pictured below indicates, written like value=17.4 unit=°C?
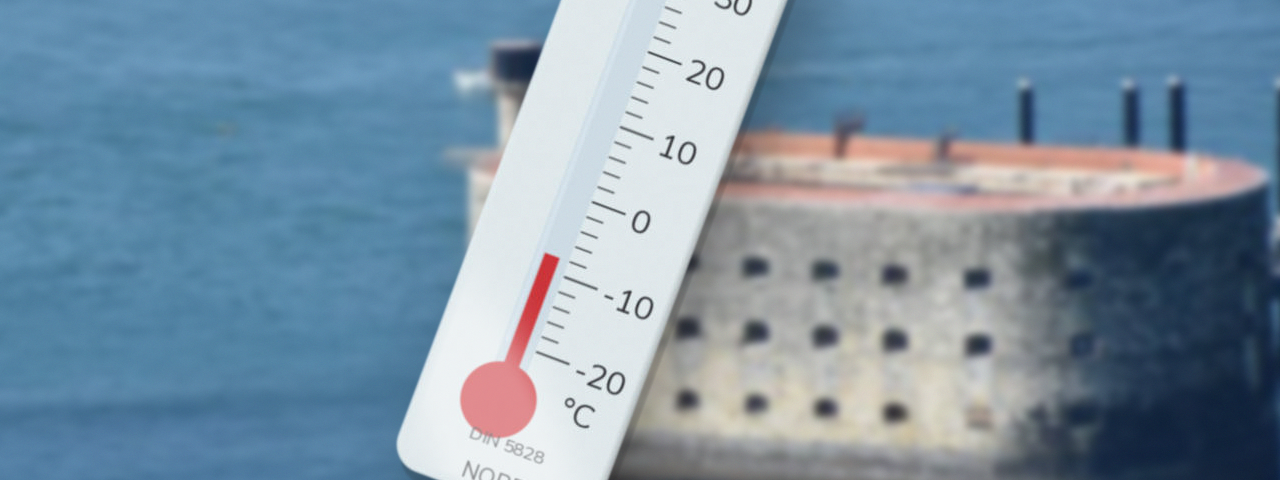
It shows value=-8 unit=°C
